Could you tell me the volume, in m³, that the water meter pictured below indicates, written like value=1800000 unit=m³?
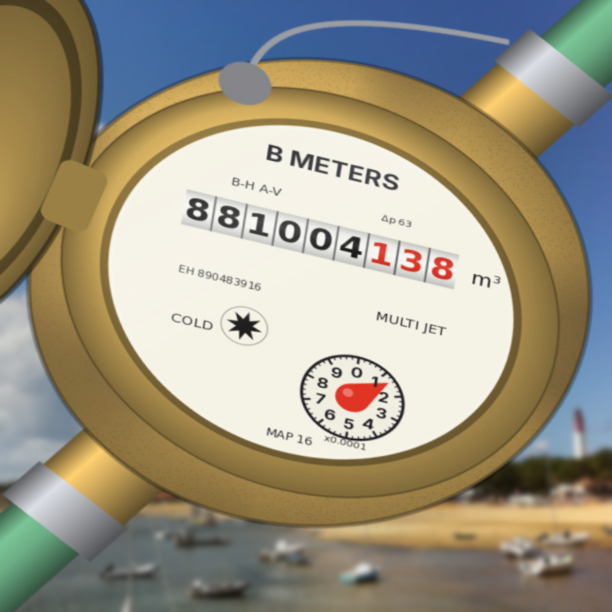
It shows value=881004.1381 unit=m³
